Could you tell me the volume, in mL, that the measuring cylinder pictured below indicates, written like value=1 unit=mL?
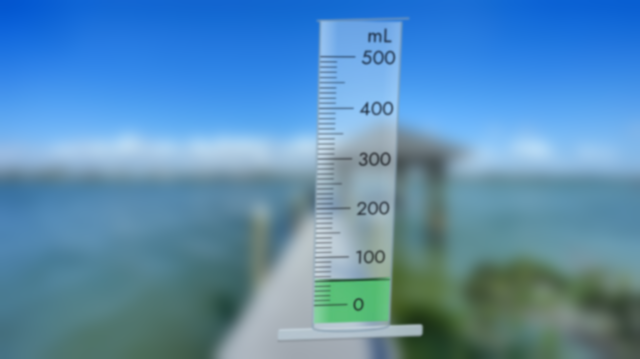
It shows value=50 unit=mL
